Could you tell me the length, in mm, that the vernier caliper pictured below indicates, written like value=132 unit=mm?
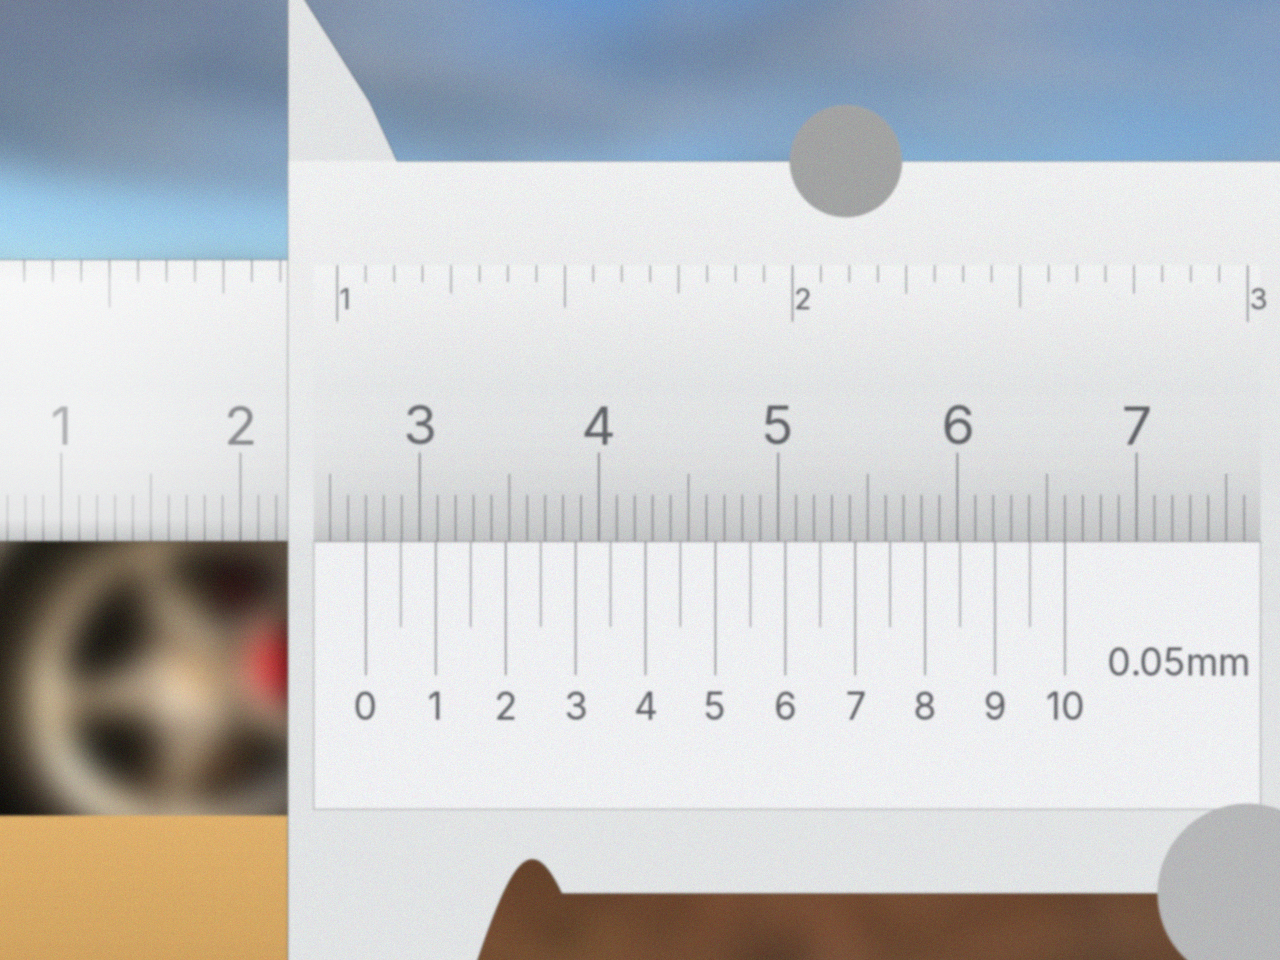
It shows value=27.0 unit=mm
